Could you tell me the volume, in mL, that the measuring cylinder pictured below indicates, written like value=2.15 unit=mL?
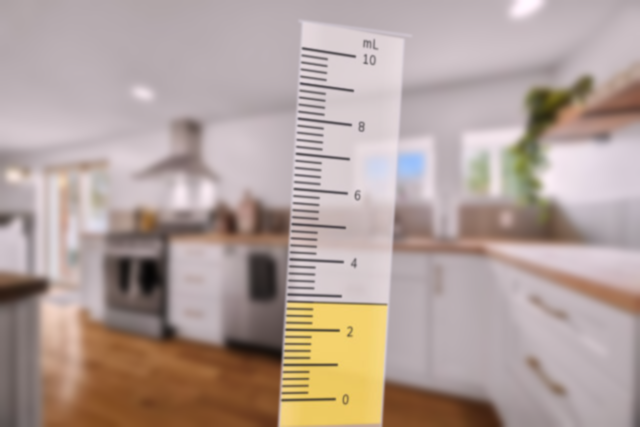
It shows value=2.8 unit=mL
